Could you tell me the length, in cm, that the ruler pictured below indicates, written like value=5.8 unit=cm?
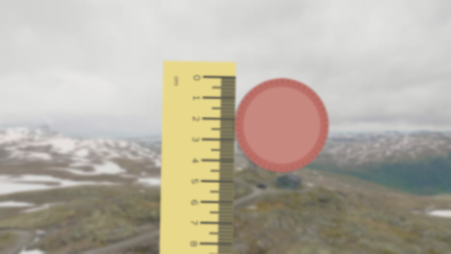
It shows value=4.5 unit=cm
